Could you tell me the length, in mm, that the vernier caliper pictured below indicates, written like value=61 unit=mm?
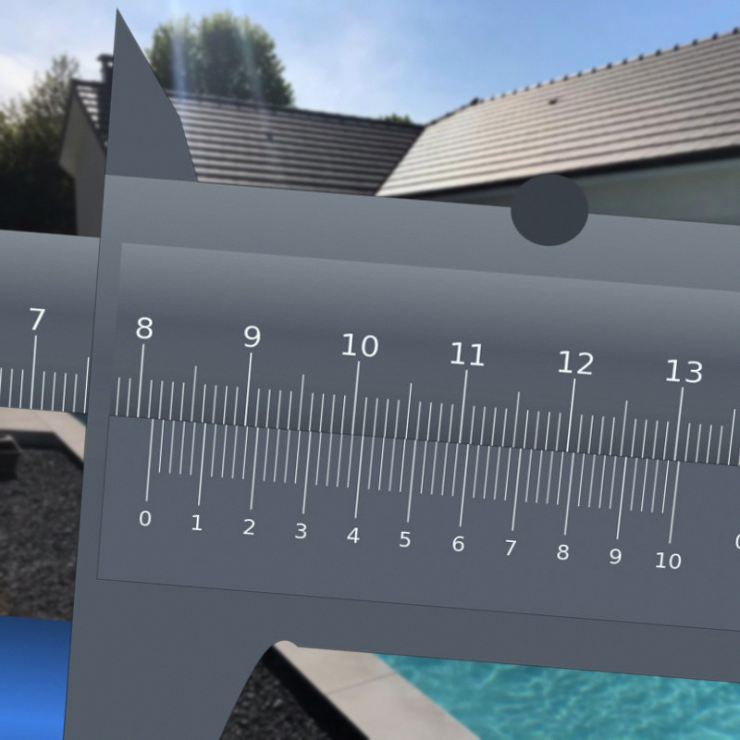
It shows value=81.4 unit=mm
